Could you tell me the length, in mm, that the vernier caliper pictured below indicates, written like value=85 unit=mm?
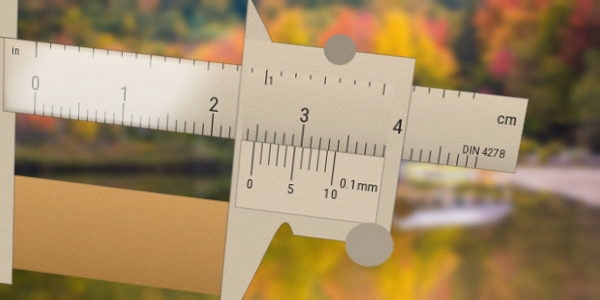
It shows value=24.8 unit=mm
